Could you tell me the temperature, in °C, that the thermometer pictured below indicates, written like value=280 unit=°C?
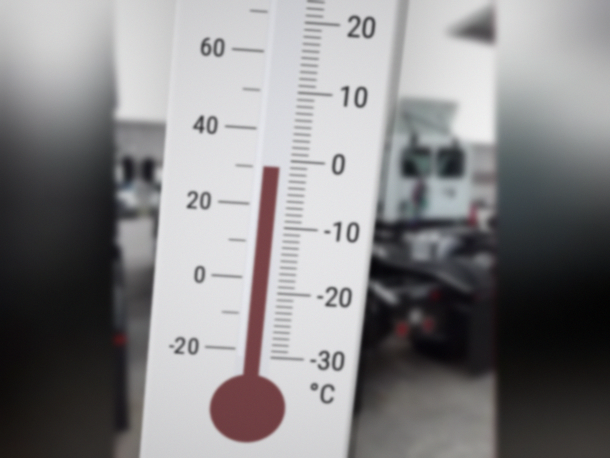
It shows value=-1 unit=°C
